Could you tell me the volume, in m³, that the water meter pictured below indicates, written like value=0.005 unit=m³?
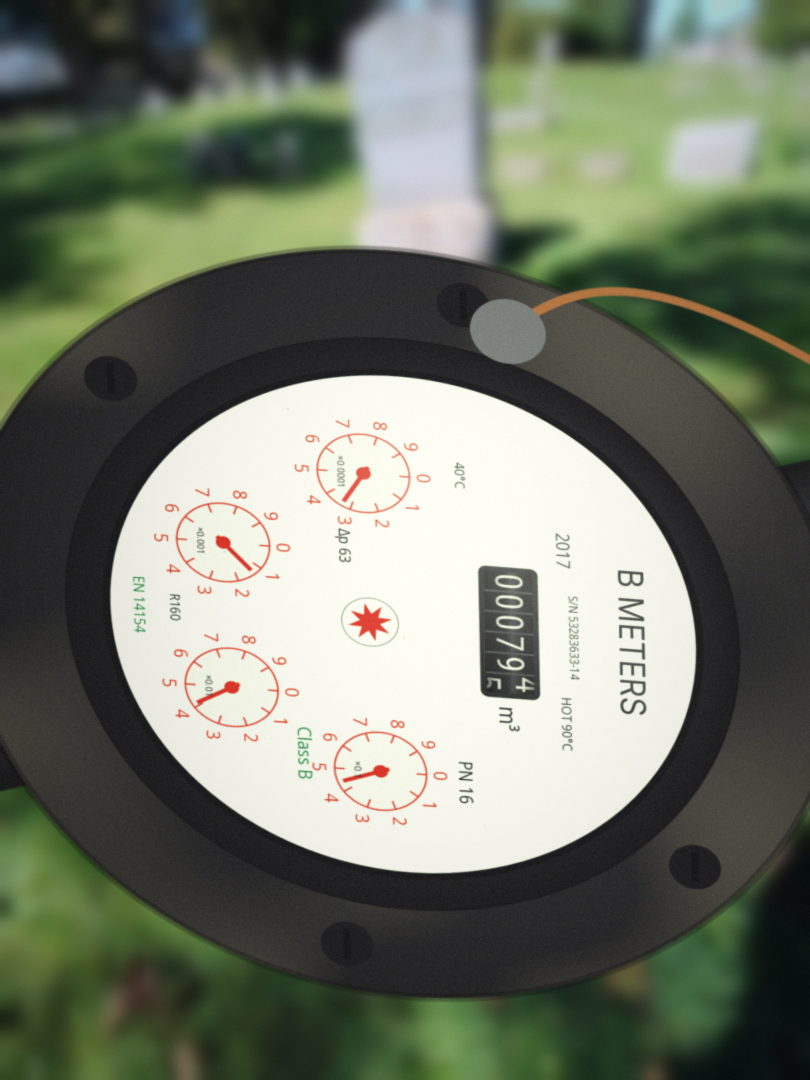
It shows value=794.4413 unit=m³
